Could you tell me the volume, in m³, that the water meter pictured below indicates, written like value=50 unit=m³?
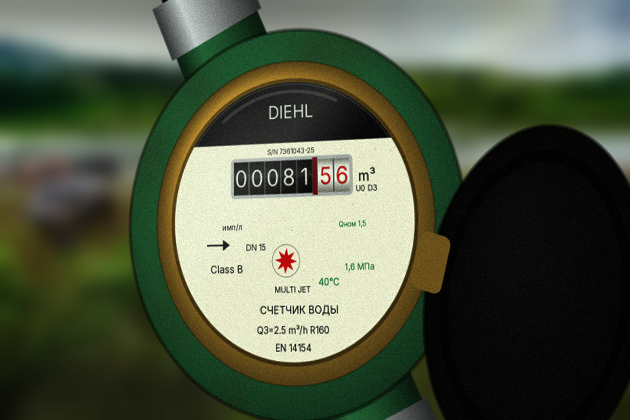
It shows value=81.56 unit=m³
